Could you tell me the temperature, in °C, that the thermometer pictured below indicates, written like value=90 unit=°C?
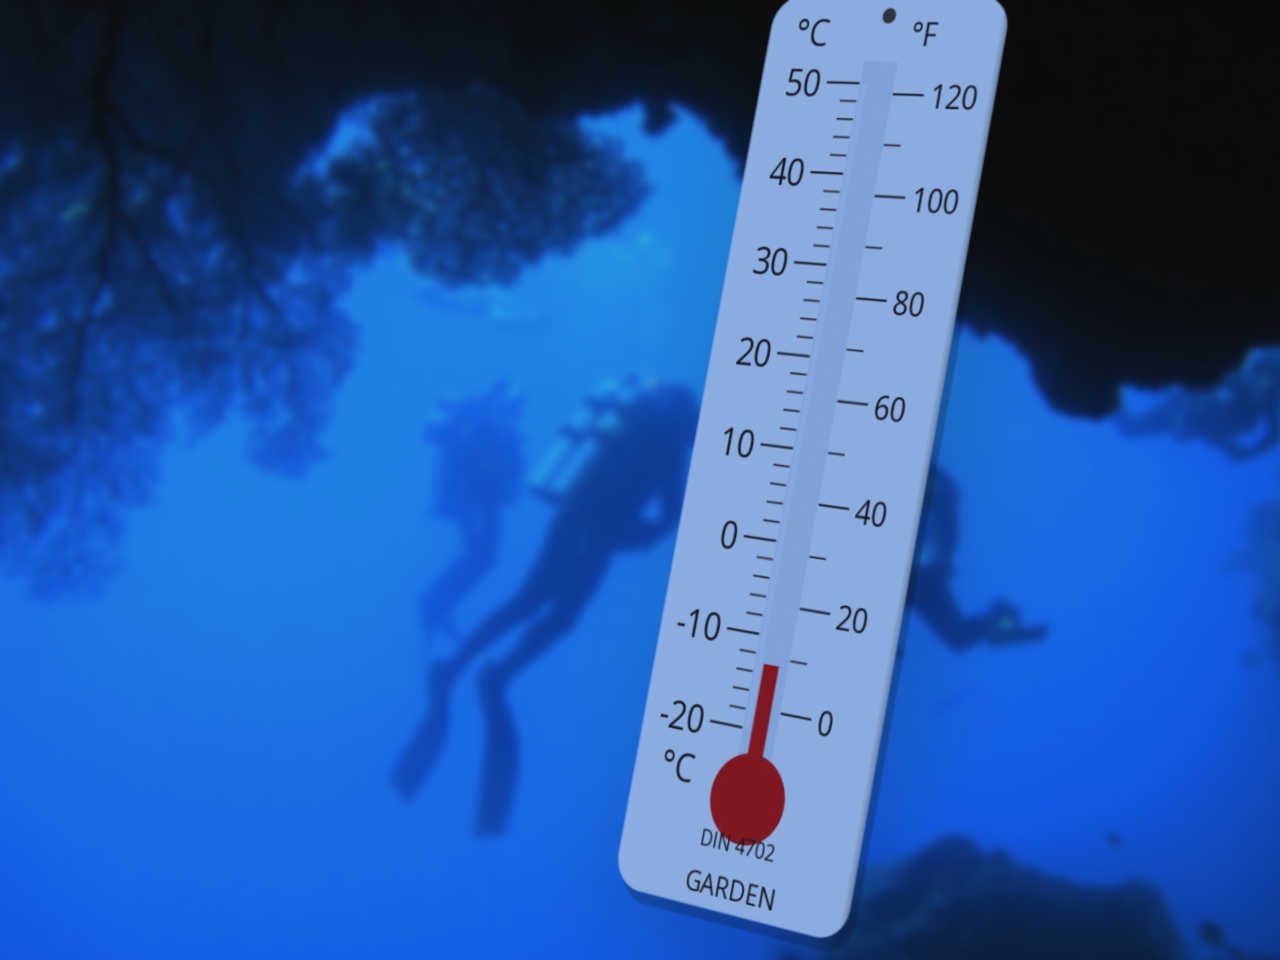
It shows value=-13 unit=°C
